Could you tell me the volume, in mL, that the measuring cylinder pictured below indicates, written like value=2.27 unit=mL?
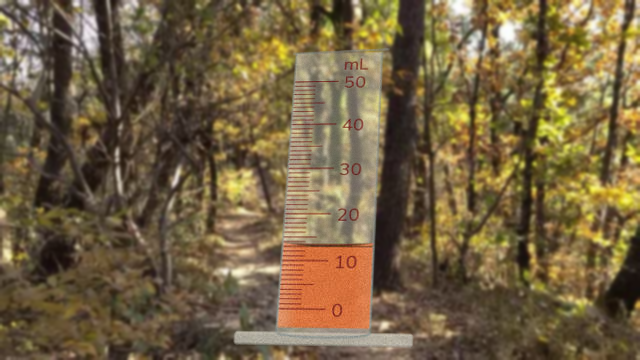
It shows value=13 unit=mL
